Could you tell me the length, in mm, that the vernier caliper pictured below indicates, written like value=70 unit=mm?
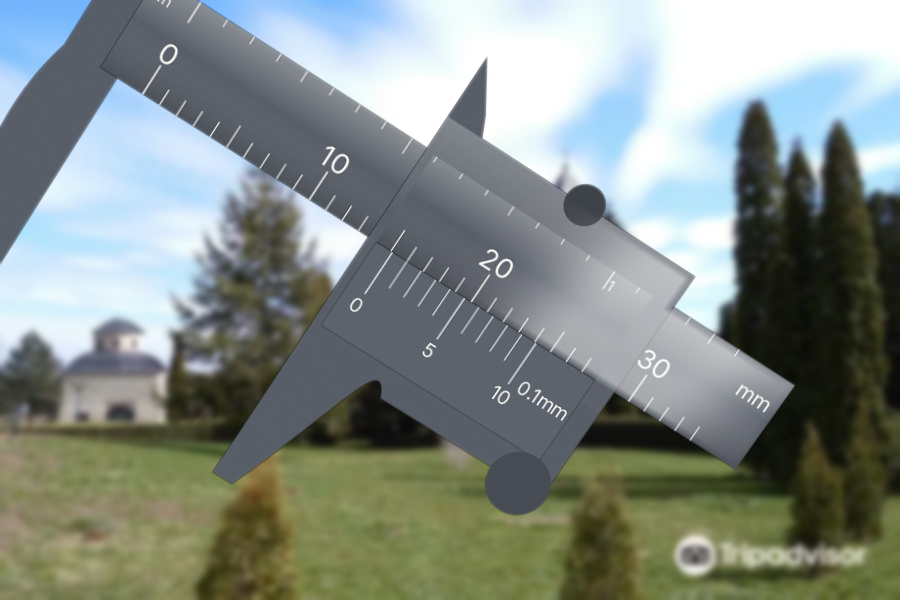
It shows value=15.1 unit=mm
